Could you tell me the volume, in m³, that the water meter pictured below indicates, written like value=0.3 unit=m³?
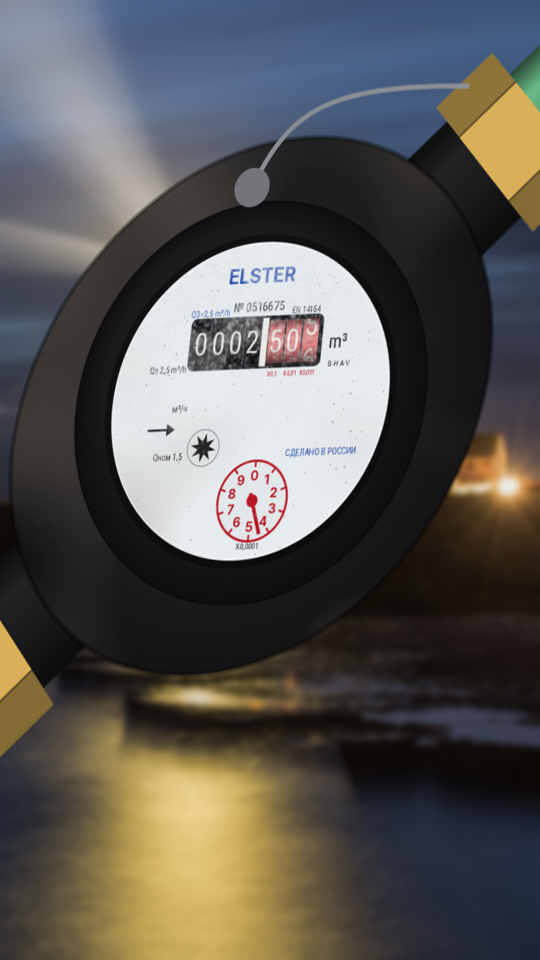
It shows value=2.5054 unit=m³
